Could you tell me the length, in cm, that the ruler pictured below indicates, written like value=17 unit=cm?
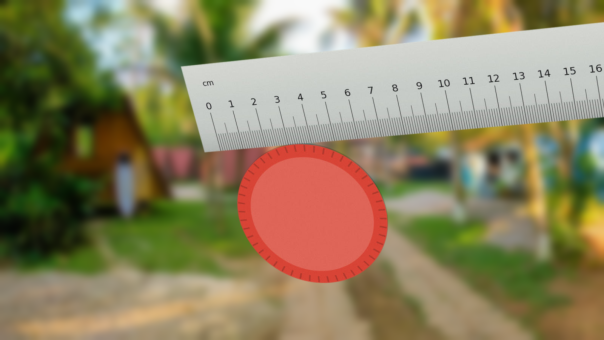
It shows value=6.5 unit=cm
